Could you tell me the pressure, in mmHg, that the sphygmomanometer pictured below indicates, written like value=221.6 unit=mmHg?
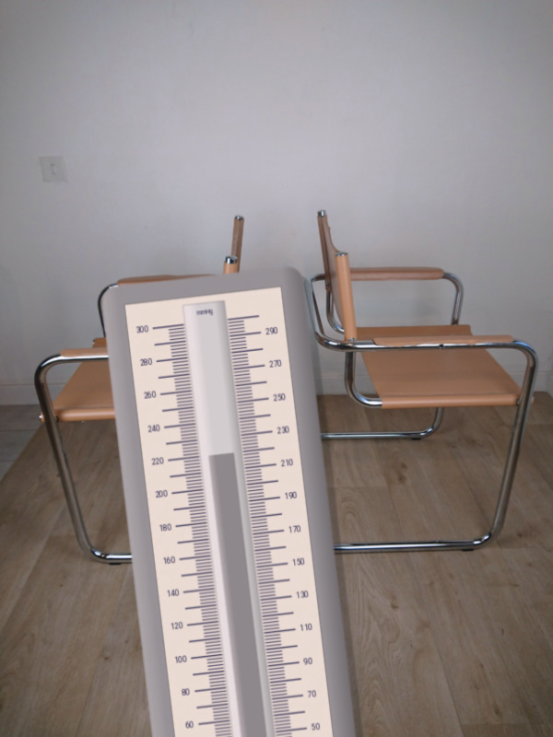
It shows value=220 unit=mmHg
